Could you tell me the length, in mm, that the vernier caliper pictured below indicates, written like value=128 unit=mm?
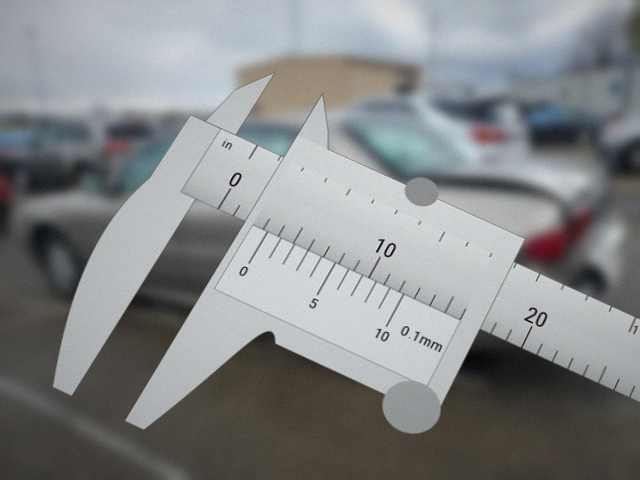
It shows value=3.3 unit=mm
